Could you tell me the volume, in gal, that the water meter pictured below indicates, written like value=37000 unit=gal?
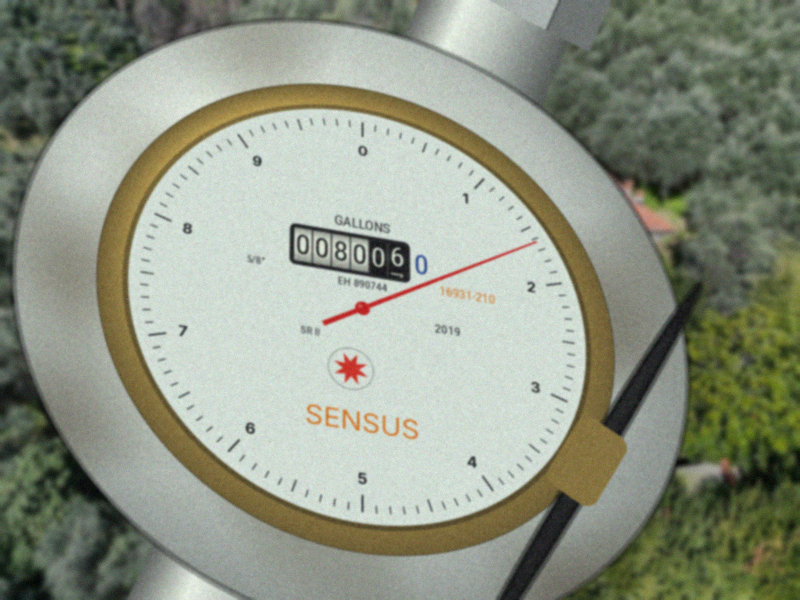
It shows value=80061.6 unit=gal
